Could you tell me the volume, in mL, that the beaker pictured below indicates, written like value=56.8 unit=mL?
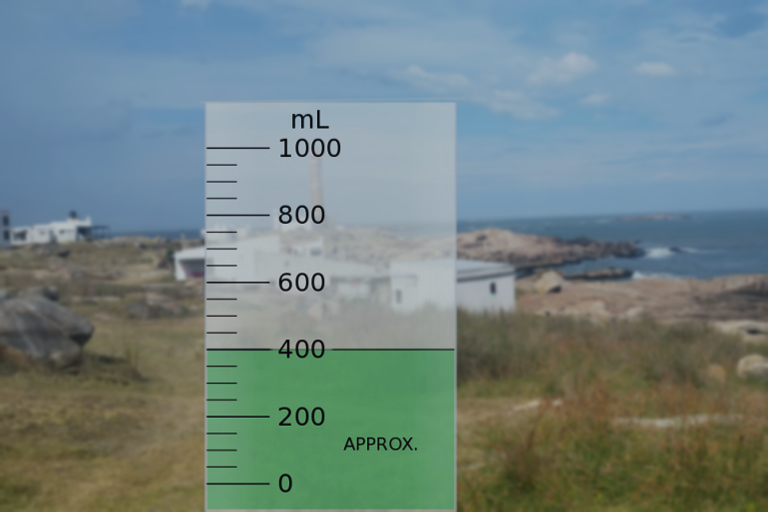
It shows value=400 unit=mL
